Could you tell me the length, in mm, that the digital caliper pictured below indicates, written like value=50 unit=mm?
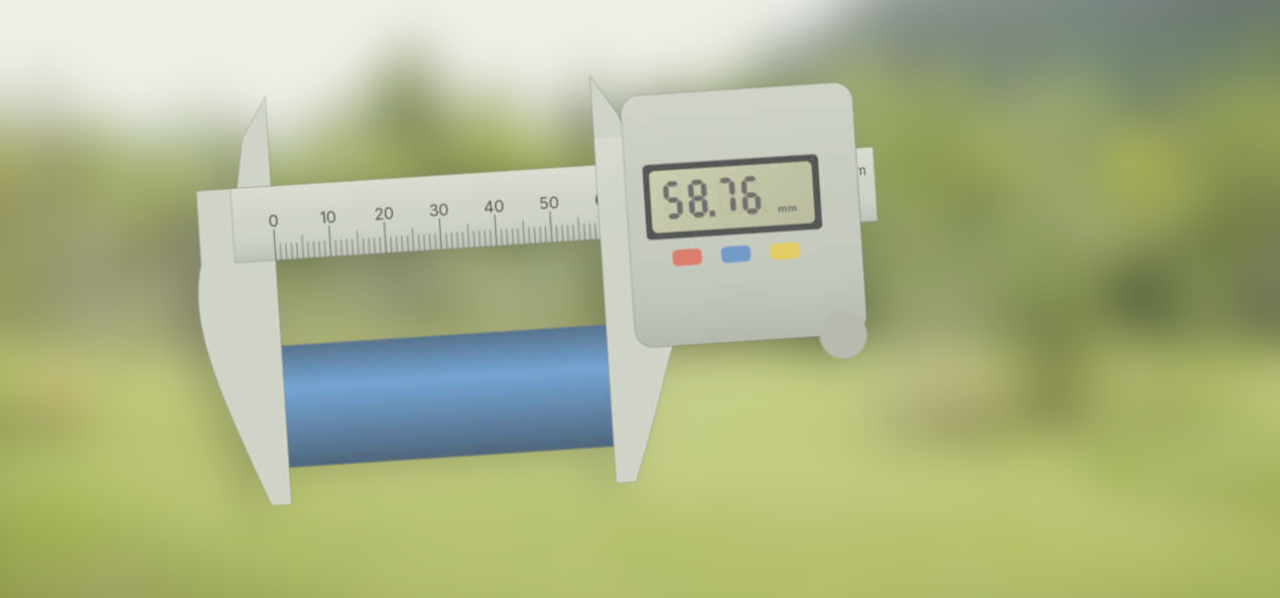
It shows value=58.76 unit=mm
